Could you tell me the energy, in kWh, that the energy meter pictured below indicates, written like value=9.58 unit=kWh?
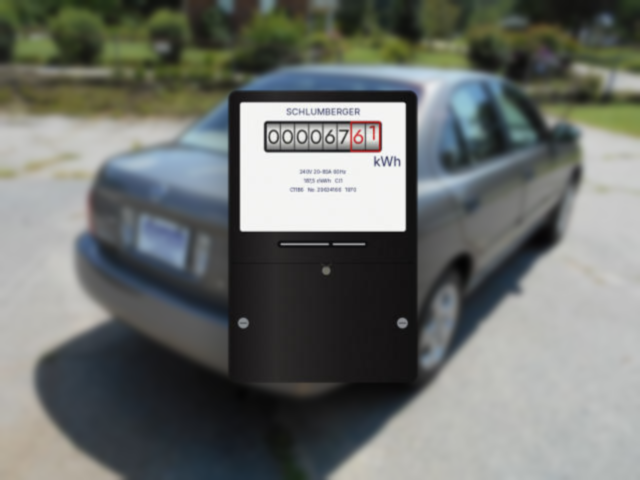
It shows value=67.61 unit=kWh
